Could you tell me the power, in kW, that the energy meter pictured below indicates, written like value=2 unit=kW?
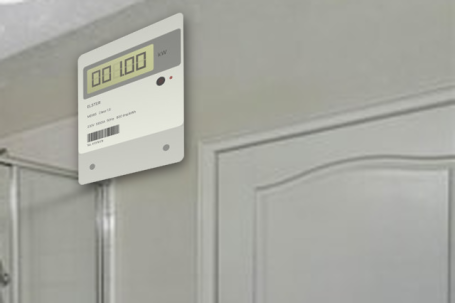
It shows value=1.00 unit=kW
